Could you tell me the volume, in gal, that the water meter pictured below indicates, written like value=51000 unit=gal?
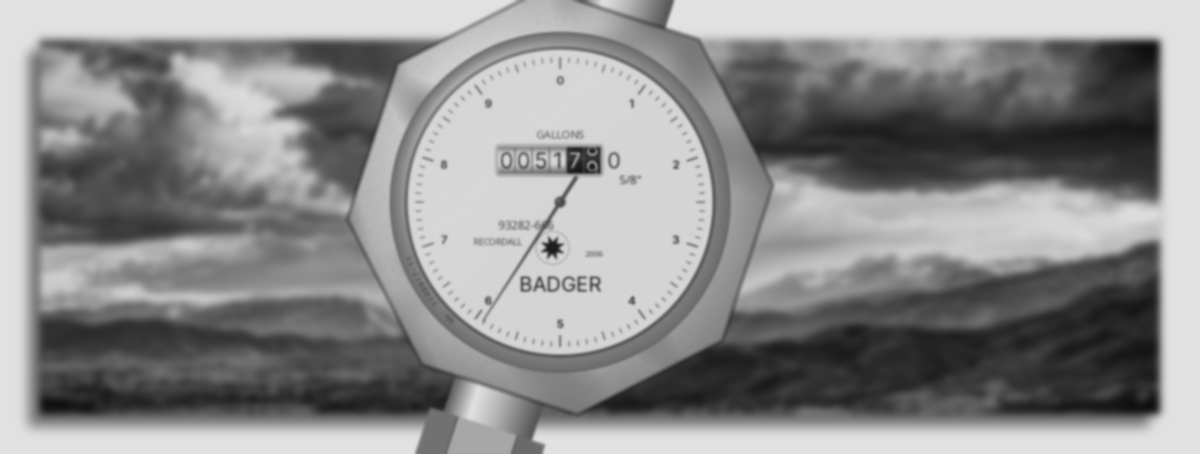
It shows value=51785.9 unit=gal
